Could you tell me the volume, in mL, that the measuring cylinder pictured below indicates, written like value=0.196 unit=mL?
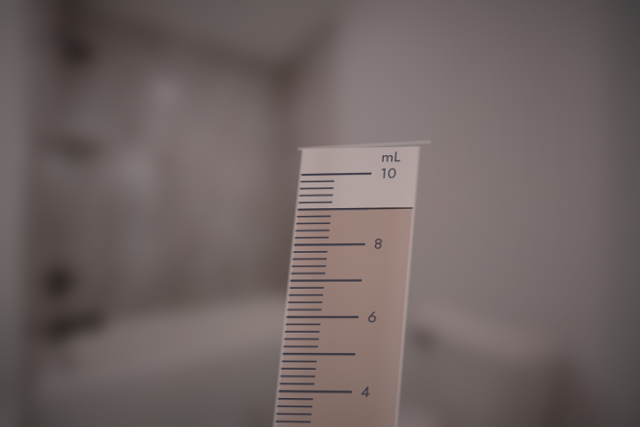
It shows value=9 unit=mL
